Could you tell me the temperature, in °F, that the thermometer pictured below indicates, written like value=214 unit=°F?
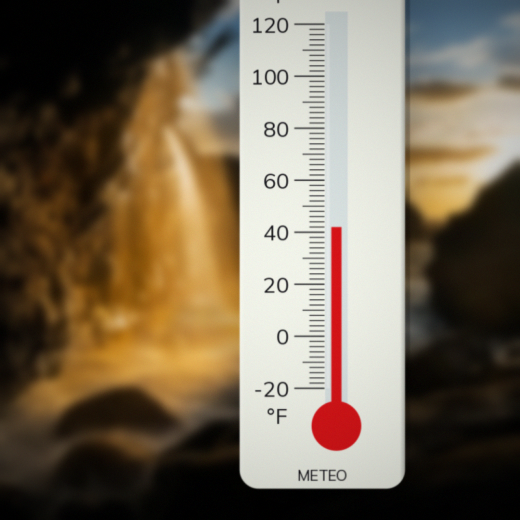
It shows value=42 unit=°F
